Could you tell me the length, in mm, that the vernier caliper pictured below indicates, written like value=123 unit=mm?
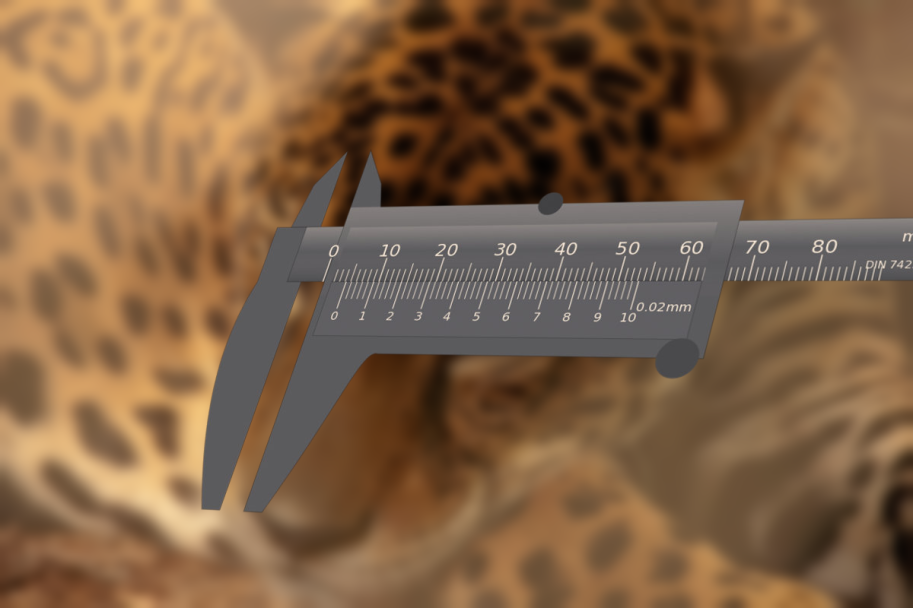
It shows value=4.2 unit=mm
